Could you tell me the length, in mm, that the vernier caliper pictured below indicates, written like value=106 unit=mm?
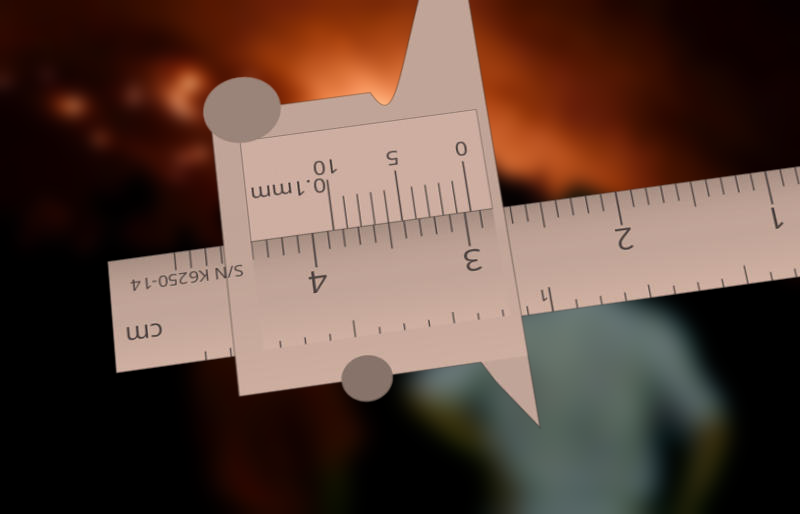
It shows value=29.6 unit=mm
